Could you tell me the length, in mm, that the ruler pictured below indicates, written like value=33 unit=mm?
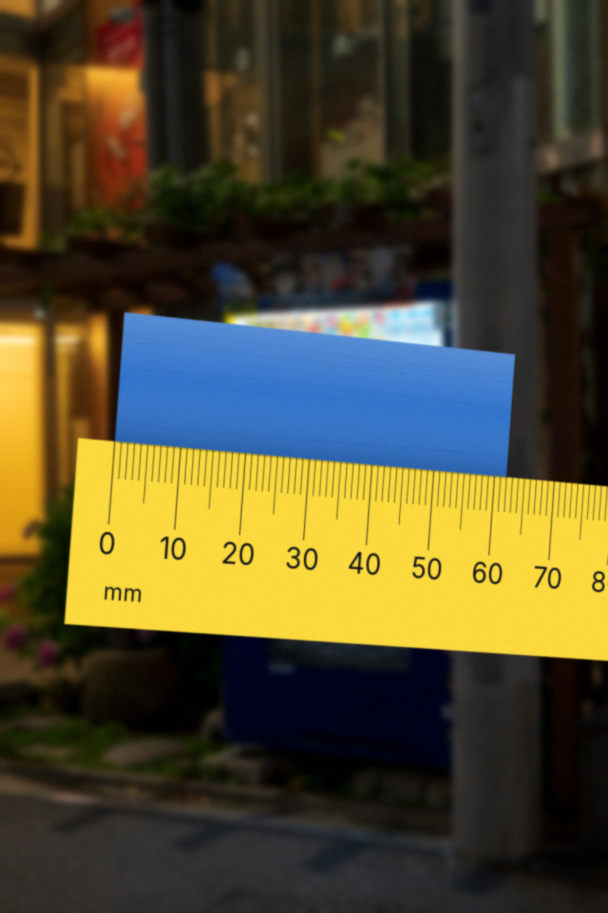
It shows value=62 unit=mm
